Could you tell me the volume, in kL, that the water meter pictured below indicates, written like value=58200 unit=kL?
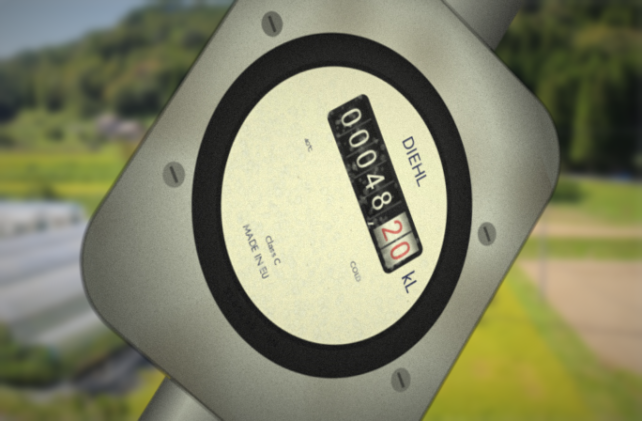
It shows value=48.20 unit=kL
